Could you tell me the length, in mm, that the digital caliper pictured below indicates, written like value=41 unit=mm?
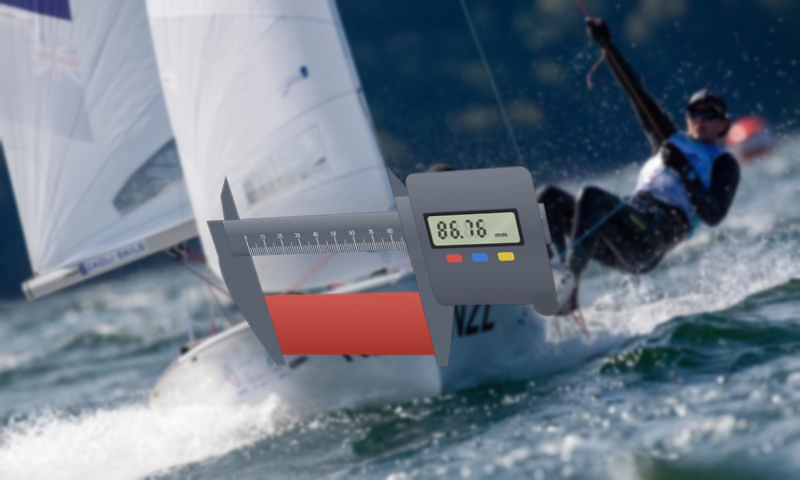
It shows value=86.76 unit=mm
